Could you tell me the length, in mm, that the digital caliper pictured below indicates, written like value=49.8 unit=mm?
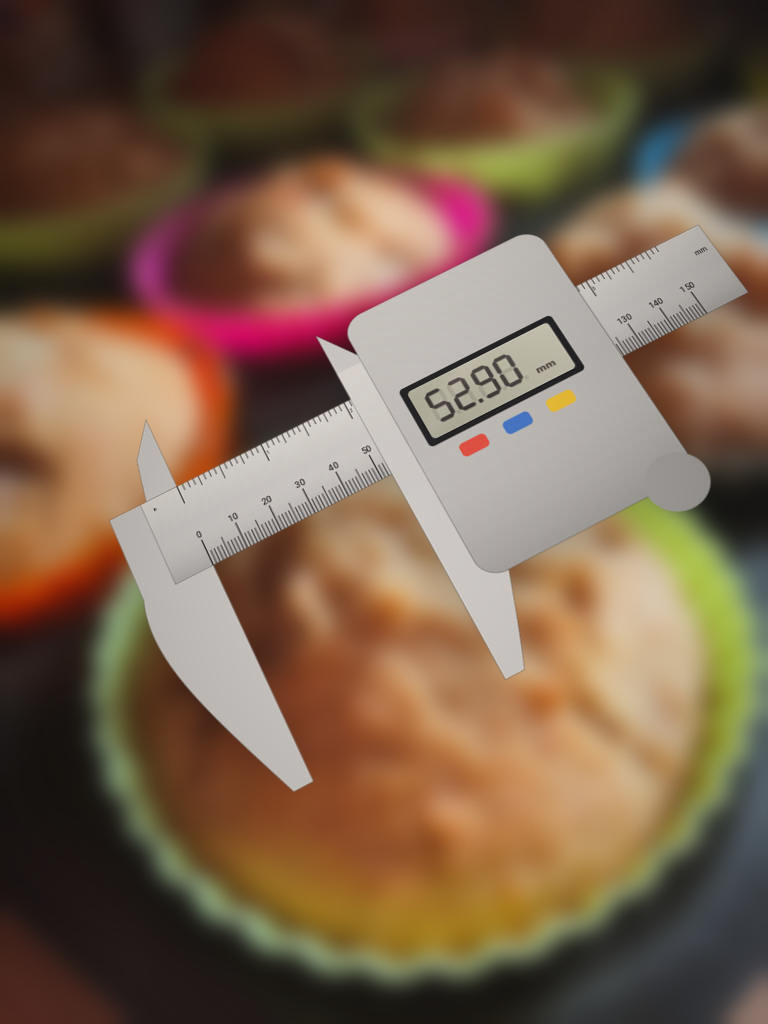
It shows value=52.90 unit=mm
